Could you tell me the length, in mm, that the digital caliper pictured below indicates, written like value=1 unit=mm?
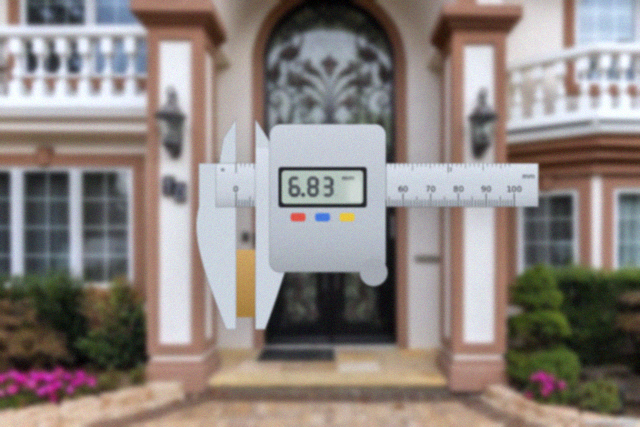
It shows value=6.83 unit=mm
